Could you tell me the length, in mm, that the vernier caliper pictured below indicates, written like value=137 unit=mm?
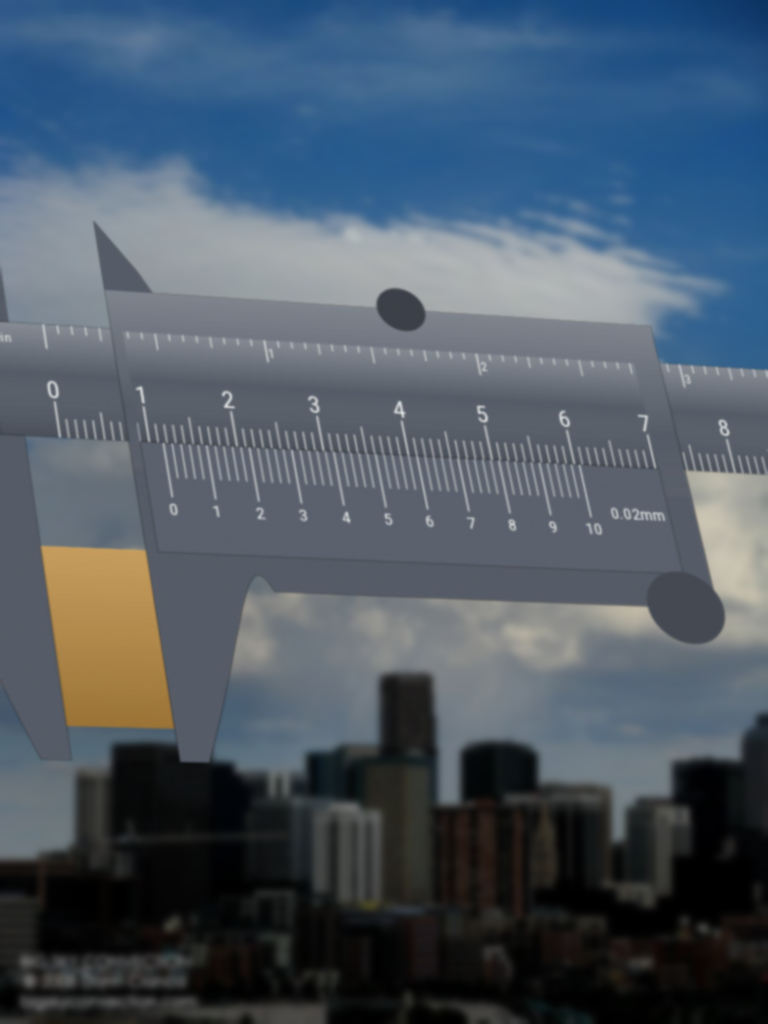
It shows value=11.6 unit=mm
